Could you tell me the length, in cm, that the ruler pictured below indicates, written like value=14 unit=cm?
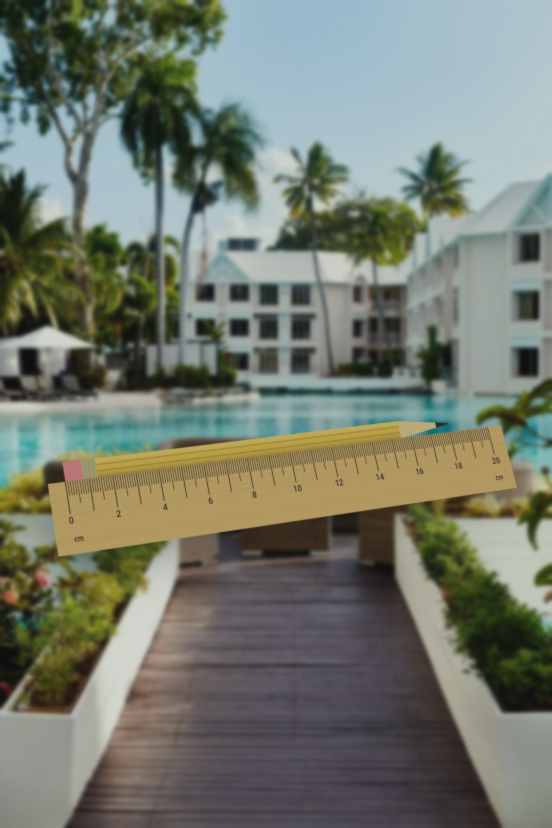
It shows value=18 unit=cm
